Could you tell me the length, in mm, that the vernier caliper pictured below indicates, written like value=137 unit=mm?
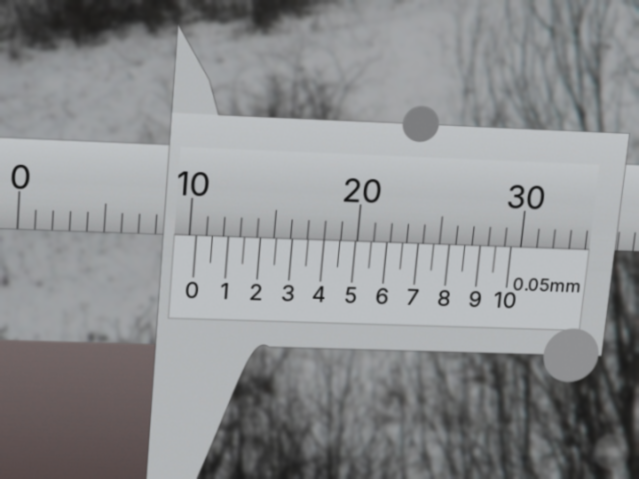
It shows value=10.4 unit=mm
